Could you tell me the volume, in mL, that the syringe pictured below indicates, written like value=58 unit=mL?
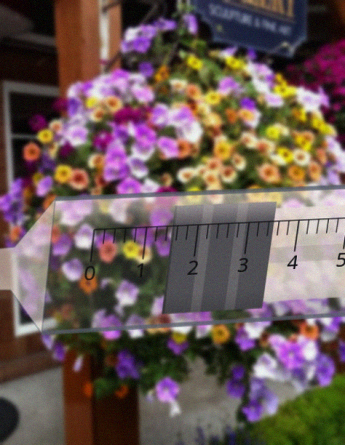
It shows value=1.5 unit=mL
